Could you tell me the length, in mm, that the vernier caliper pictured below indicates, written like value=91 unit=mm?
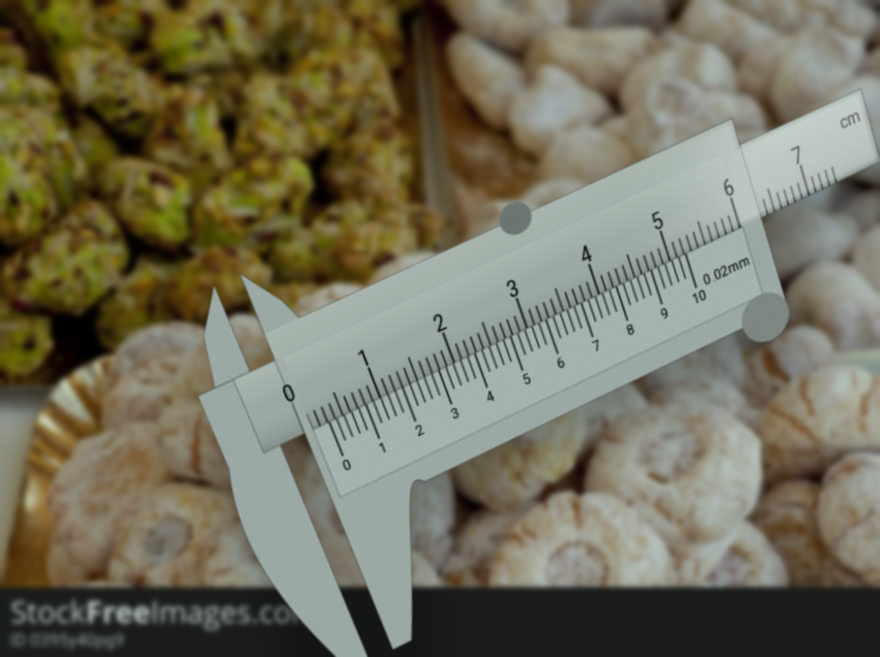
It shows value=3.2 unit=mm
